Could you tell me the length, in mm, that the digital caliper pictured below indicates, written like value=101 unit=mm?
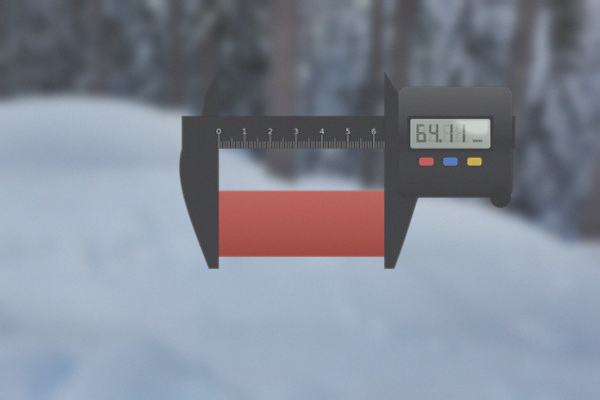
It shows value=64.11 unit=mm
